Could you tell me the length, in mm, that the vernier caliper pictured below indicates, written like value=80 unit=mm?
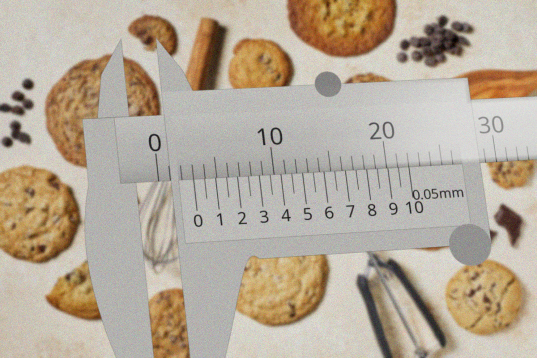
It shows value=3.0 unit=mm
